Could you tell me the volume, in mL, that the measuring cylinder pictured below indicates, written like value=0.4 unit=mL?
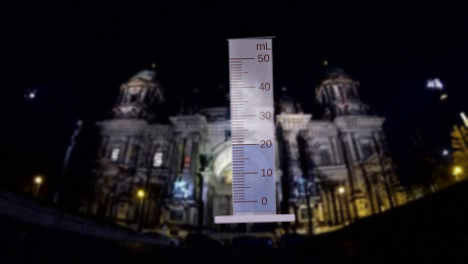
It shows value=20 unit=mL
